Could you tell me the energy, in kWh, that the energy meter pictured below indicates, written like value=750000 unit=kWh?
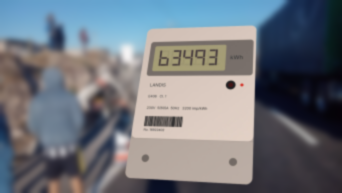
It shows value=63493 unit=kWh
